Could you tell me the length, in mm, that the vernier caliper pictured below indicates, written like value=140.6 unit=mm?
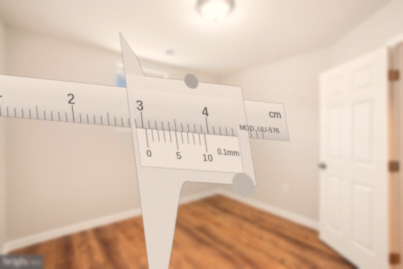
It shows value=30.4 unit=mm
